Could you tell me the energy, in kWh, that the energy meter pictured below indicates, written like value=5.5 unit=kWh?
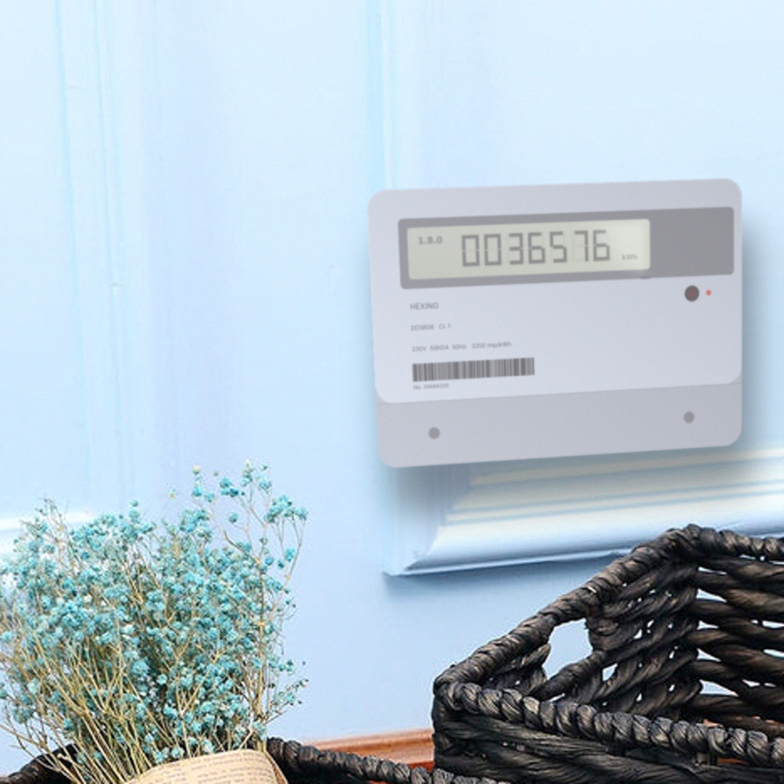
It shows value=36576 unit=kWh
